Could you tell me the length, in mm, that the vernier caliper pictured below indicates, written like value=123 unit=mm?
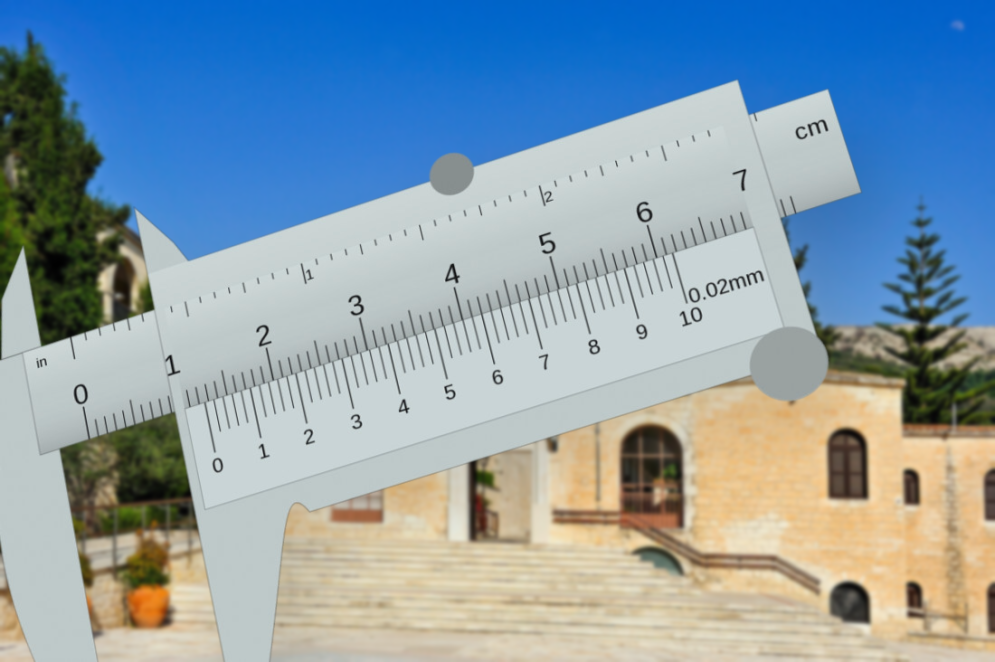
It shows value=12.6 unit=mm
